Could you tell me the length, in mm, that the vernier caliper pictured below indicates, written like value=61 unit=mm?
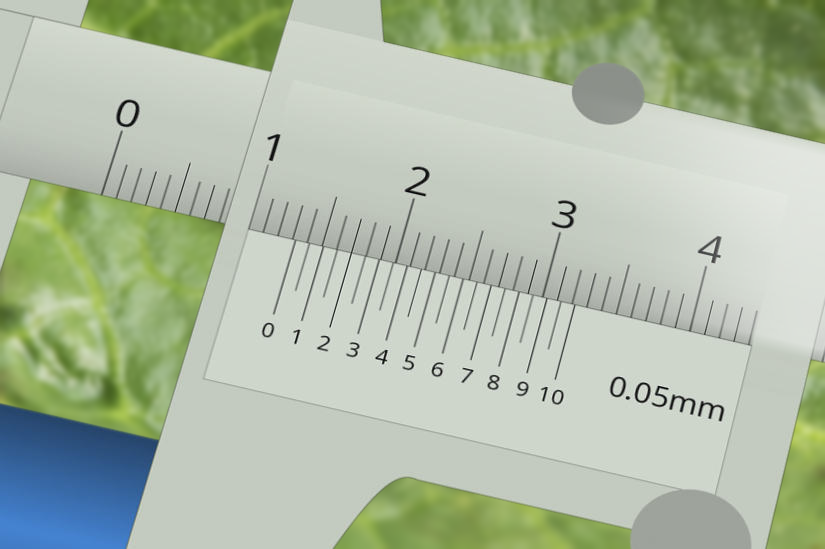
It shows value=13.2 unit=mm
